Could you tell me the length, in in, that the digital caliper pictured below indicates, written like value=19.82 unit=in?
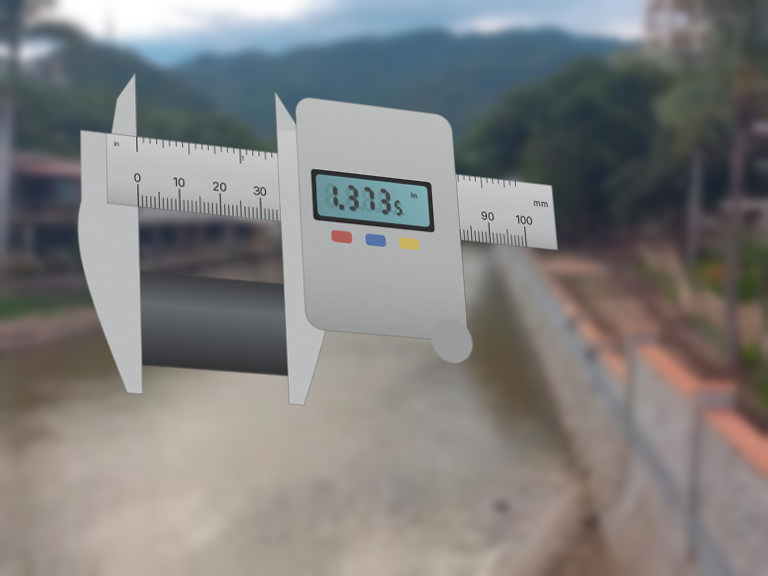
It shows value=1.3735 unit=in
